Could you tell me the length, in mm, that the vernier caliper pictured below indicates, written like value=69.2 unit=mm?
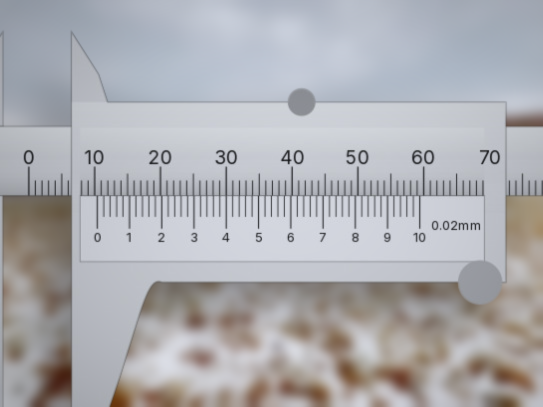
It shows value=10.4 unit=mm
